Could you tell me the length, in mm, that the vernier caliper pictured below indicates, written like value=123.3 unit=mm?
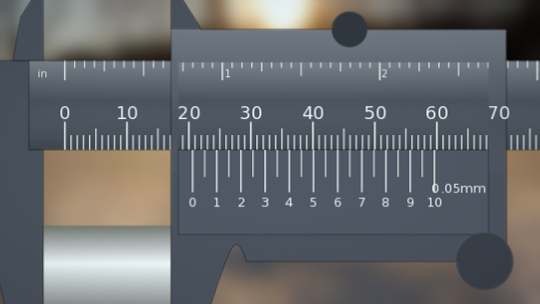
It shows value=20.6 unit=mm
